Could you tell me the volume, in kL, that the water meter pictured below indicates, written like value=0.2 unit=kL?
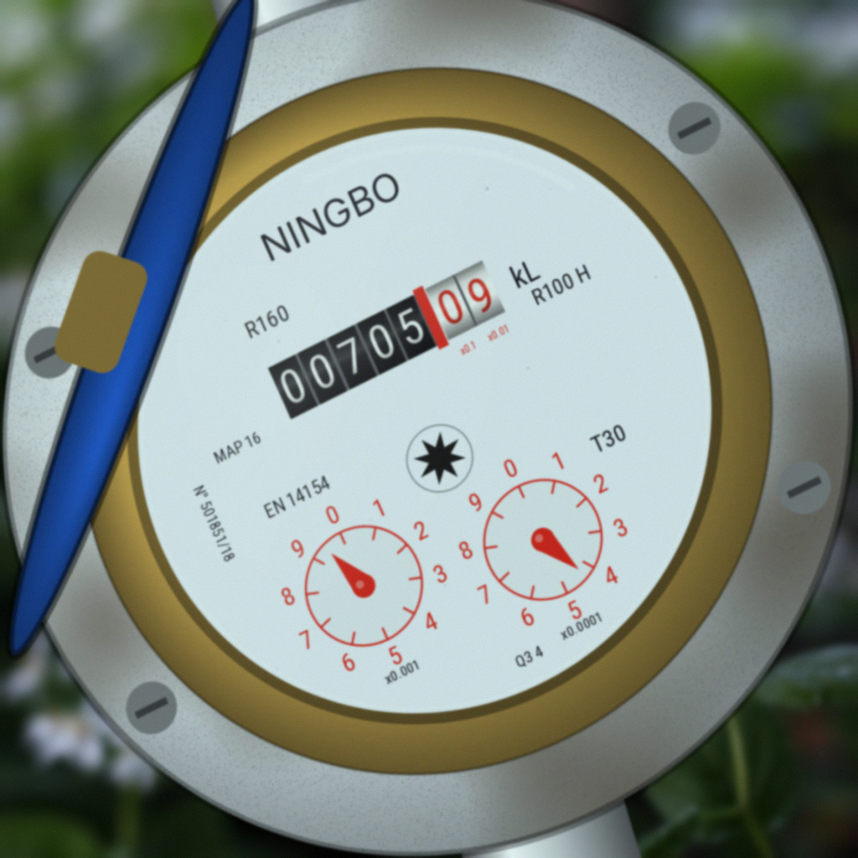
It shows value=705.0894 unit=kL
